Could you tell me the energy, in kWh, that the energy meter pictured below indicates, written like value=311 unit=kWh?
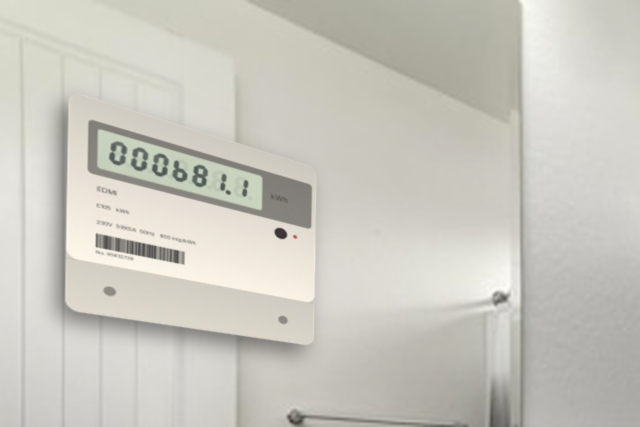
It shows value=681.1 unit=kWh
